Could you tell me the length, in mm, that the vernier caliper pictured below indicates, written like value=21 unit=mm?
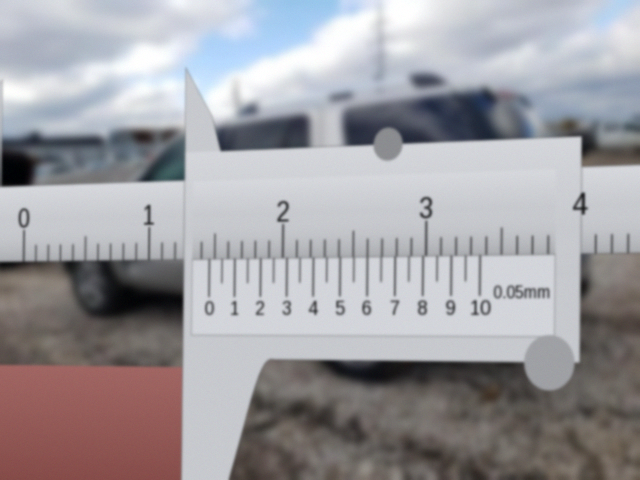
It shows value=14.6 unit=mm
